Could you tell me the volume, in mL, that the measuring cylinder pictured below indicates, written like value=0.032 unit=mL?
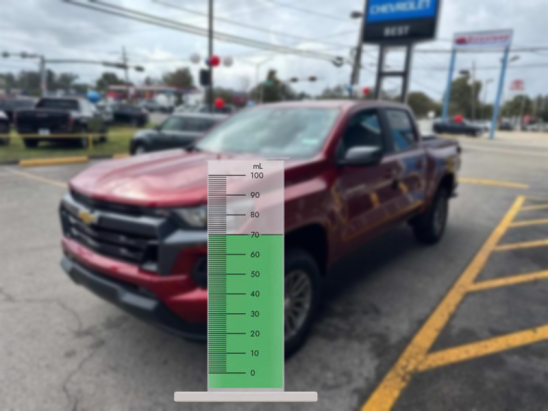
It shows value=70 unit=mL
